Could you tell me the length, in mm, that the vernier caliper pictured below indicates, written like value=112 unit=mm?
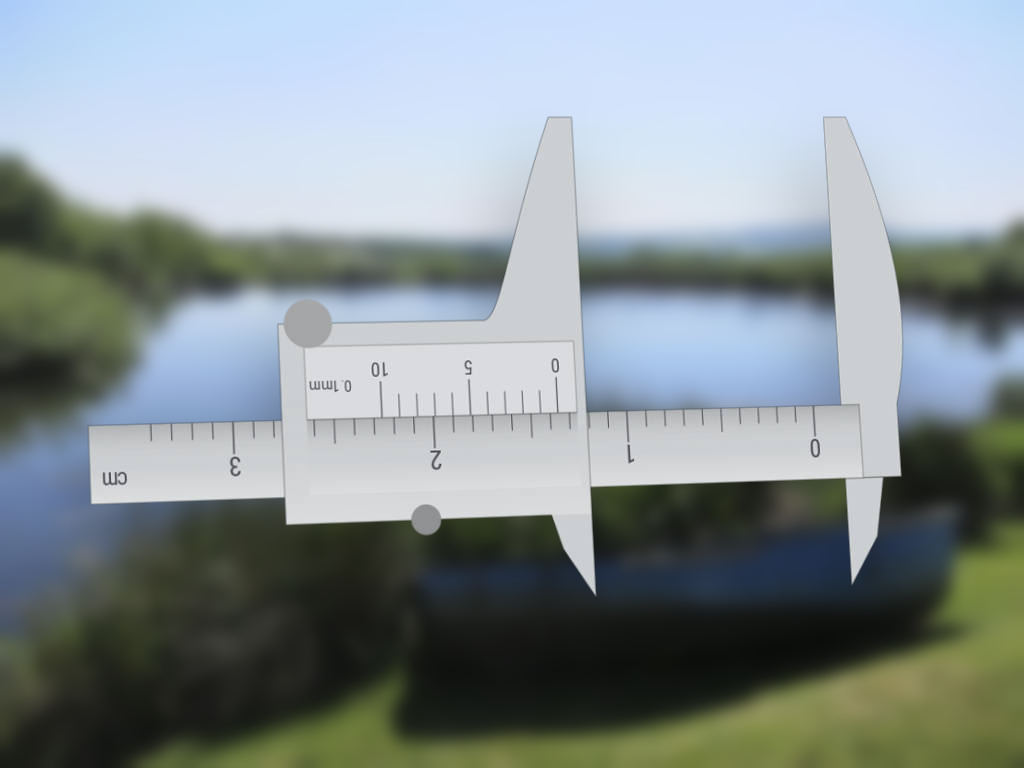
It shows value=13.6 unit=mm
